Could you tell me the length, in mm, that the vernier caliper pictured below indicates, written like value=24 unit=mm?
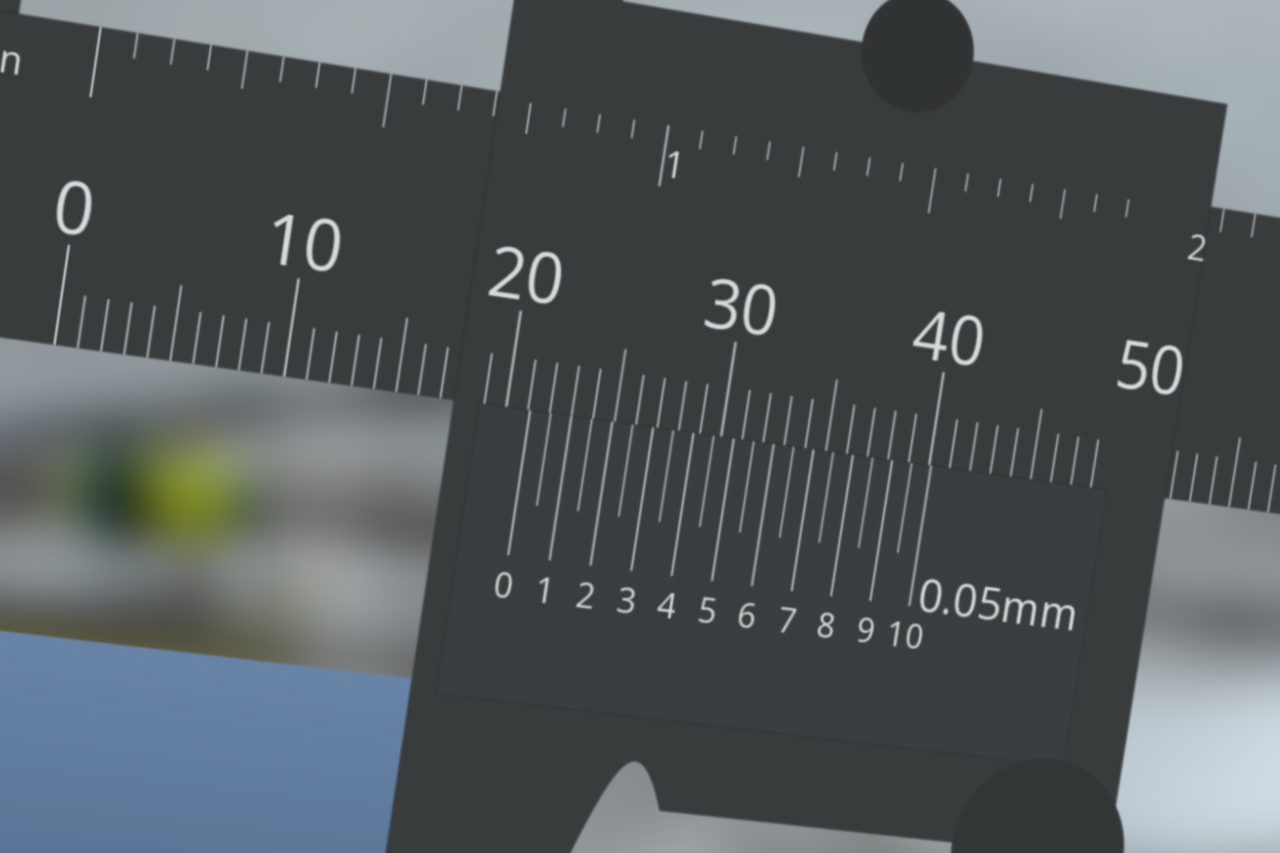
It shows value=21.1 unit=mm
